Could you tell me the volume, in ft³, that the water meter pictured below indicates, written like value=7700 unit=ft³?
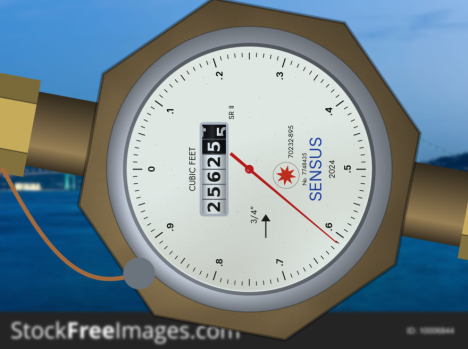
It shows value=256254.61 unit=ft³
